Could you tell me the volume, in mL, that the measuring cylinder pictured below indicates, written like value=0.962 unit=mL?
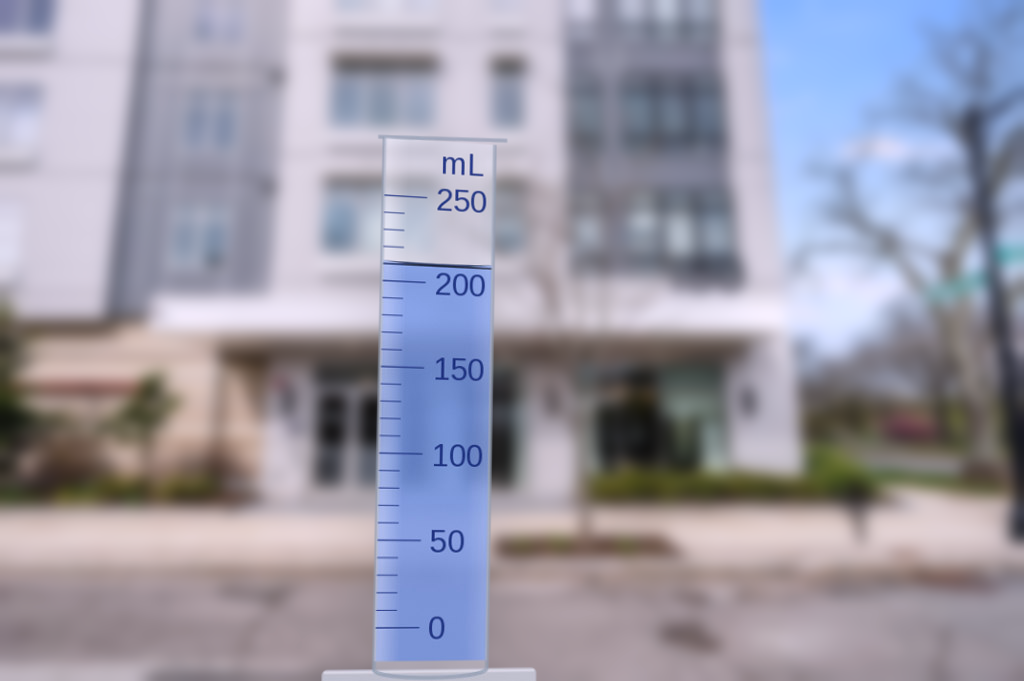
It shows value=210 unit=mL
